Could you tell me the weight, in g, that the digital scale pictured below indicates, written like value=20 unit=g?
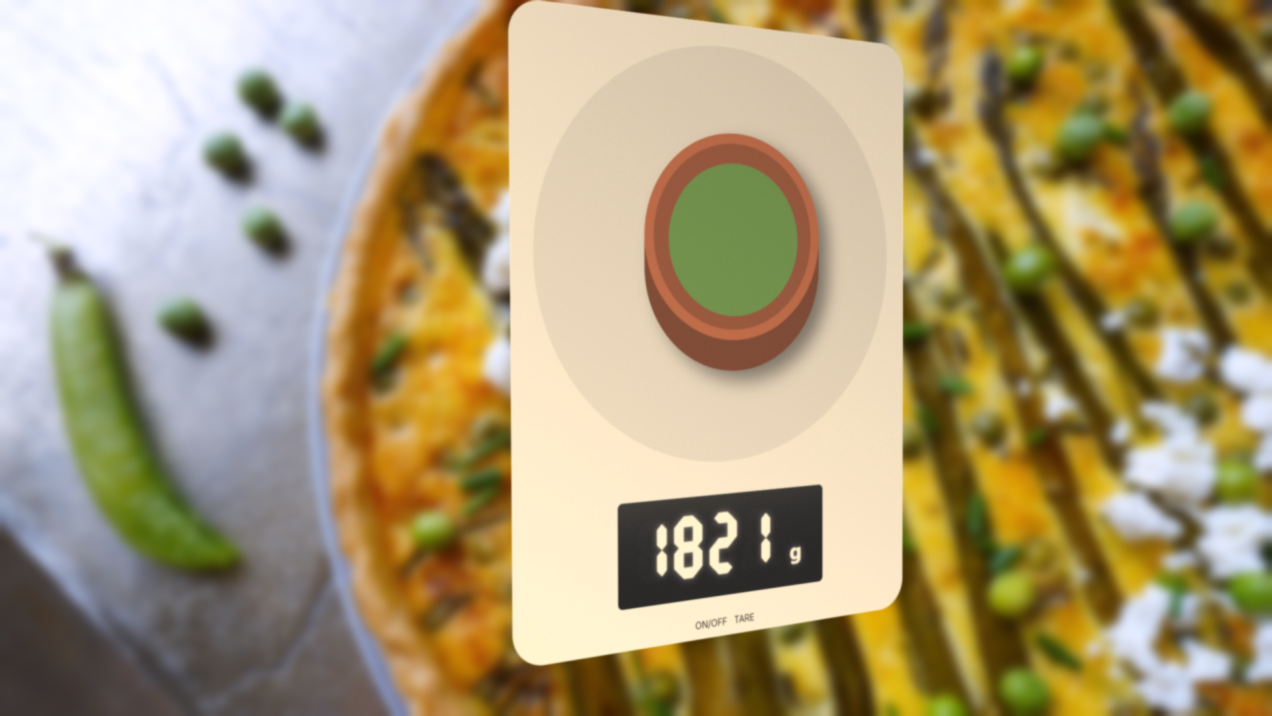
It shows value=1821 unit=g
